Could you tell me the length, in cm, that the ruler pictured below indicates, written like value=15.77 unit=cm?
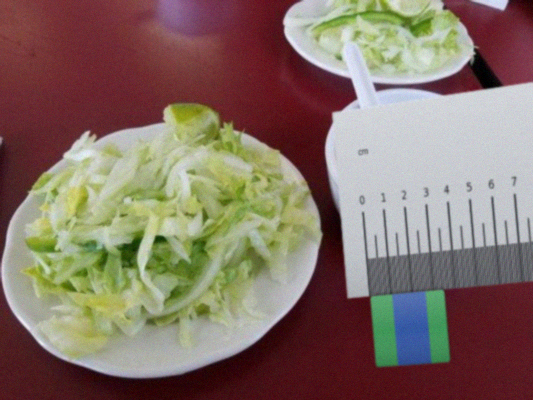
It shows value=3.5 unit=cm
